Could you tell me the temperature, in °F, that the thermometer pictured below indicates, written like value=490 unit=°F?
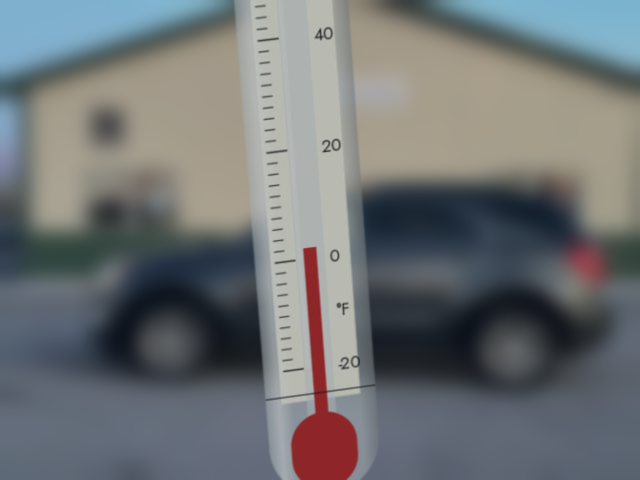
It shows value=2 unit=°F
